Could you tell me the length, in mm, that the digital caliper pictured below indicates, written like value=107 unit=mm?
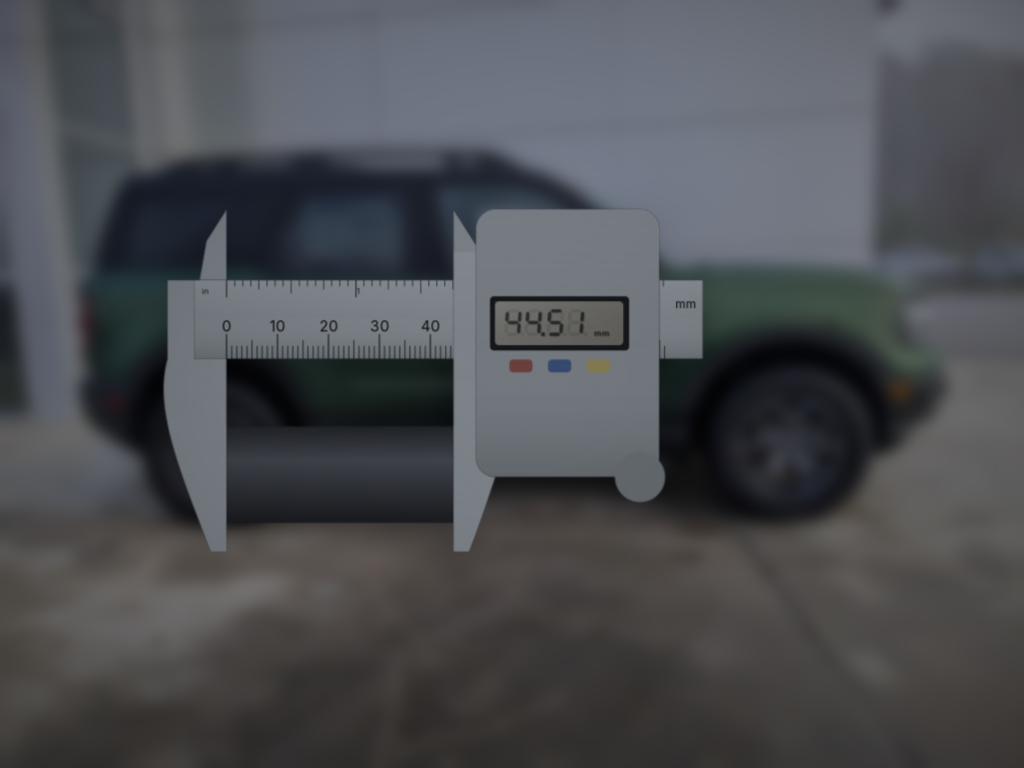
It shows value=44.51 unit=mm
